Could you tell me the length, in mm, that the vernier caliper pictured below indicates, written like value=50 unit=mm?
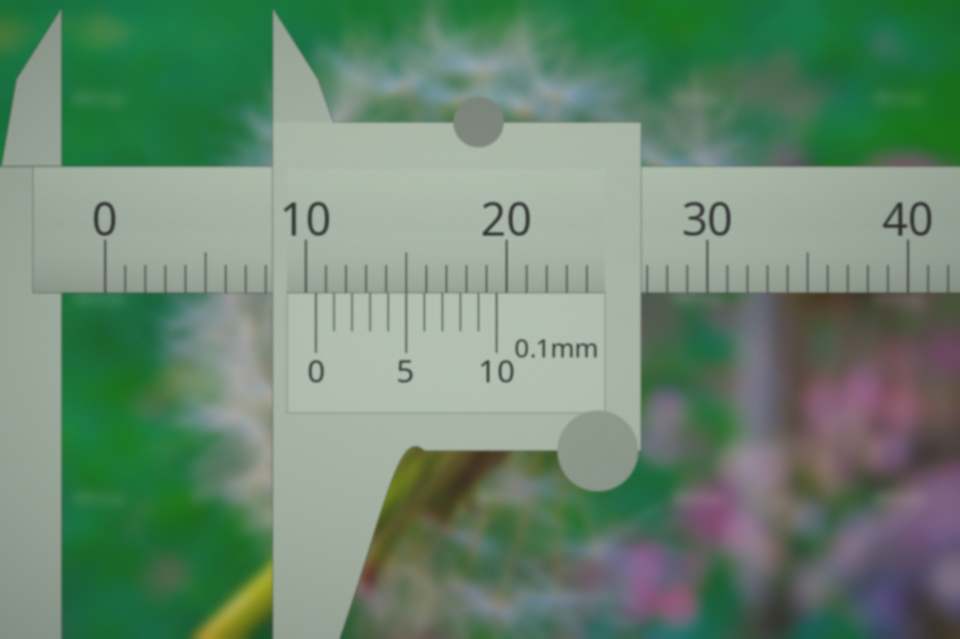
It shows value=10.5 unit=mm
